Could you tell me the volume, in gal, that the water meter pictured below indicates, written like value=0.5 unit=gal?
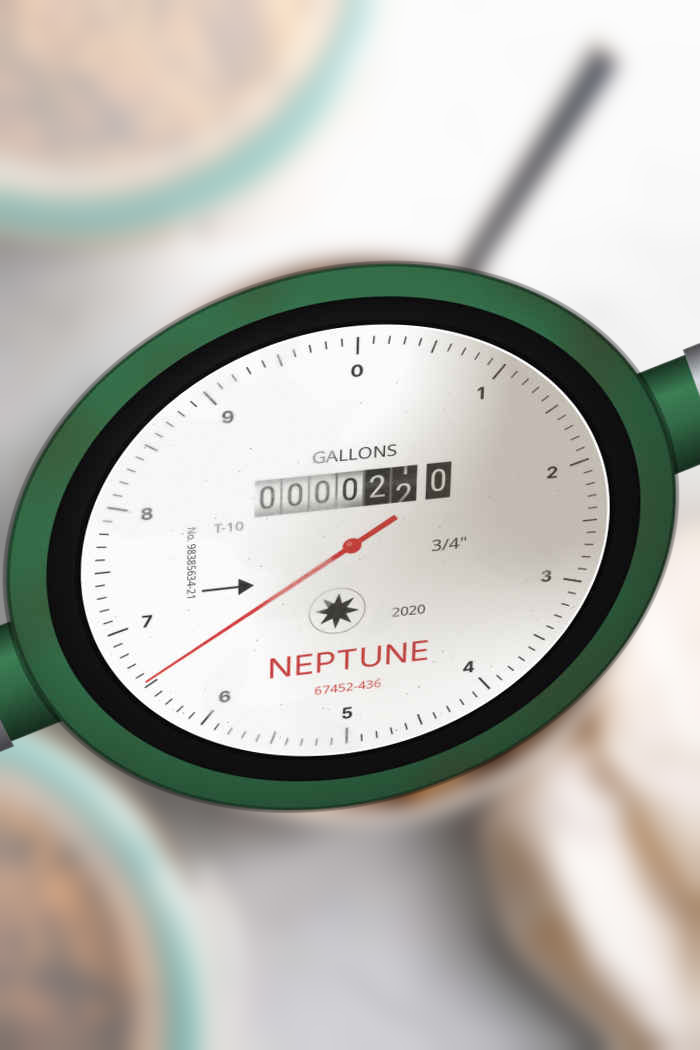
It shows value=216.5 unit=gal
